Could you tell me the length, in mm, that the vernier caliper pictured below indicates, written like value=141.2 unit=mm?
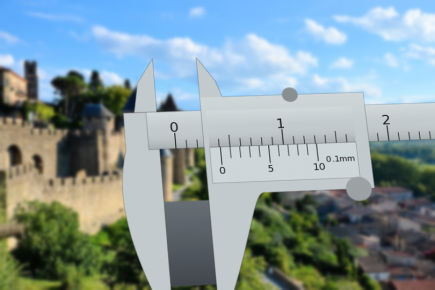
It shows value=4.1 unit=mm
